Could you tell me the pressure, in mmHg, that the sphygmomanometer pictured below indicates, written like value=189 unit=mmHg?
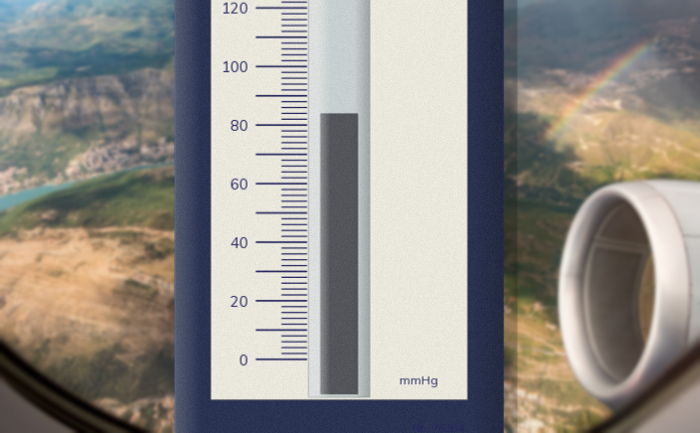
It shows value=84 unit=mmHg
